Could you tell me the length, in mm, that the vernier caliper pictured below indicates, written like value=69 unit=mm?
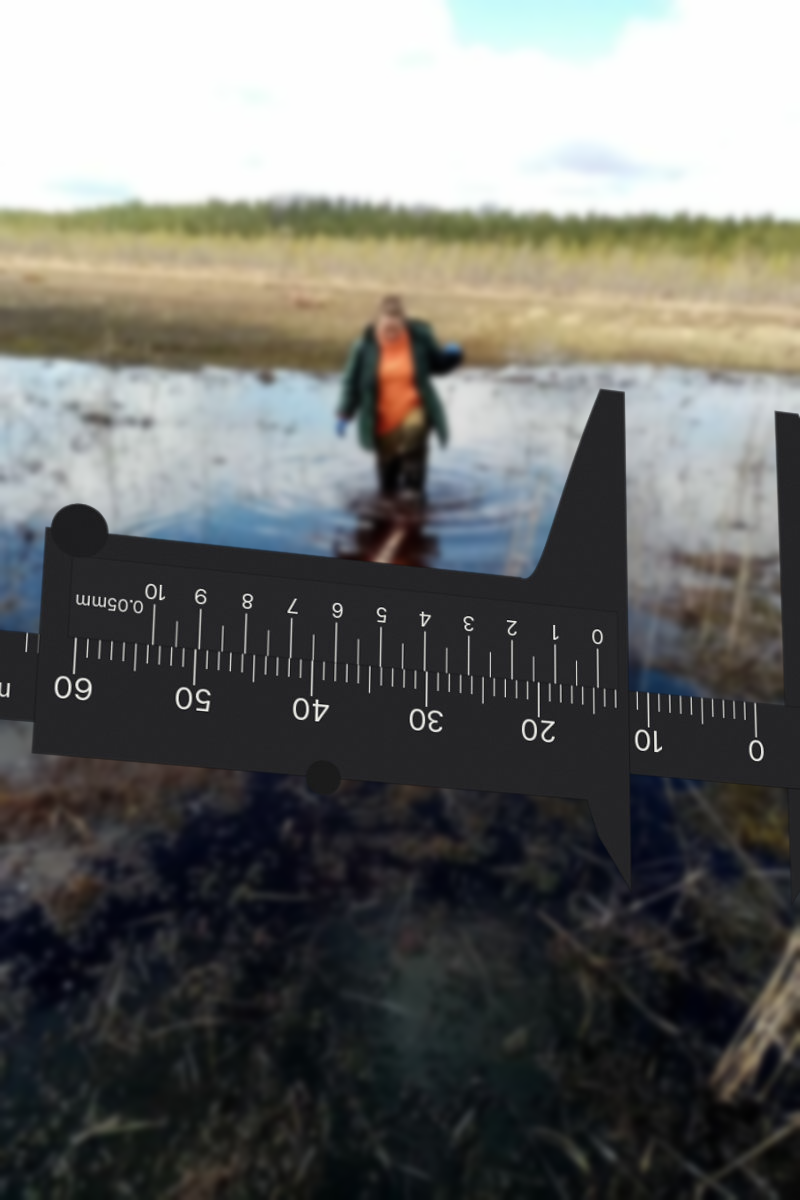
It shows value=14.6 unit=mm
